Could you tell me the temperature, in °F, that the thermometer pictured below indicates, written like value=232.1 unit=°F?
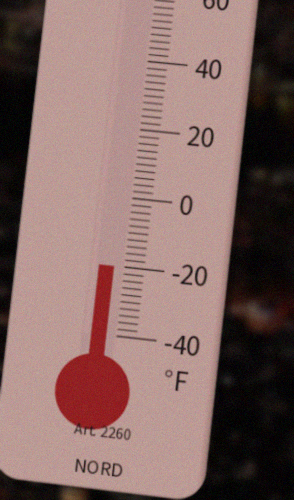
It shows value=-20 unit=°F
